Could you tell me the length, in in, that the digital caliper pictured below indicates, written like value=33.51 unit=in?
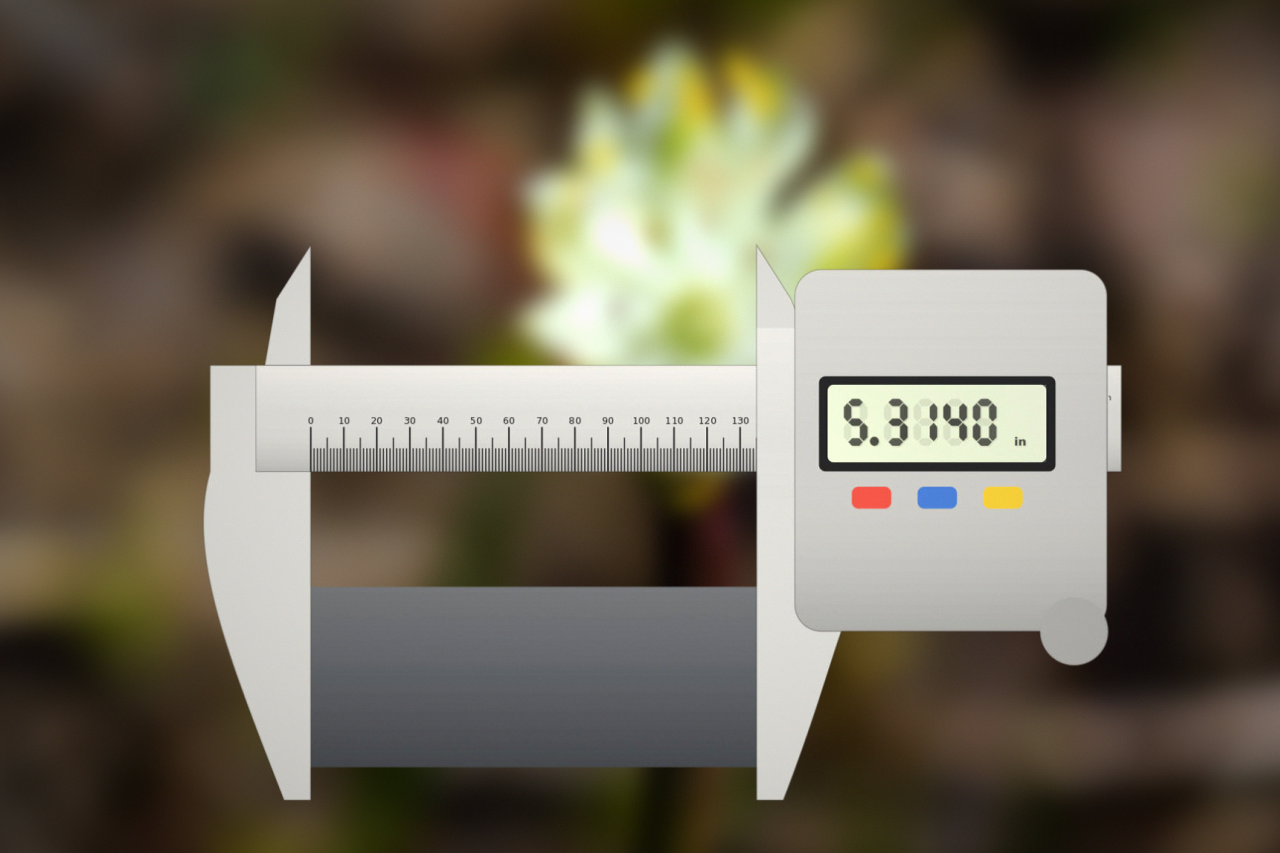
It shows value=5.3140 unit=in
